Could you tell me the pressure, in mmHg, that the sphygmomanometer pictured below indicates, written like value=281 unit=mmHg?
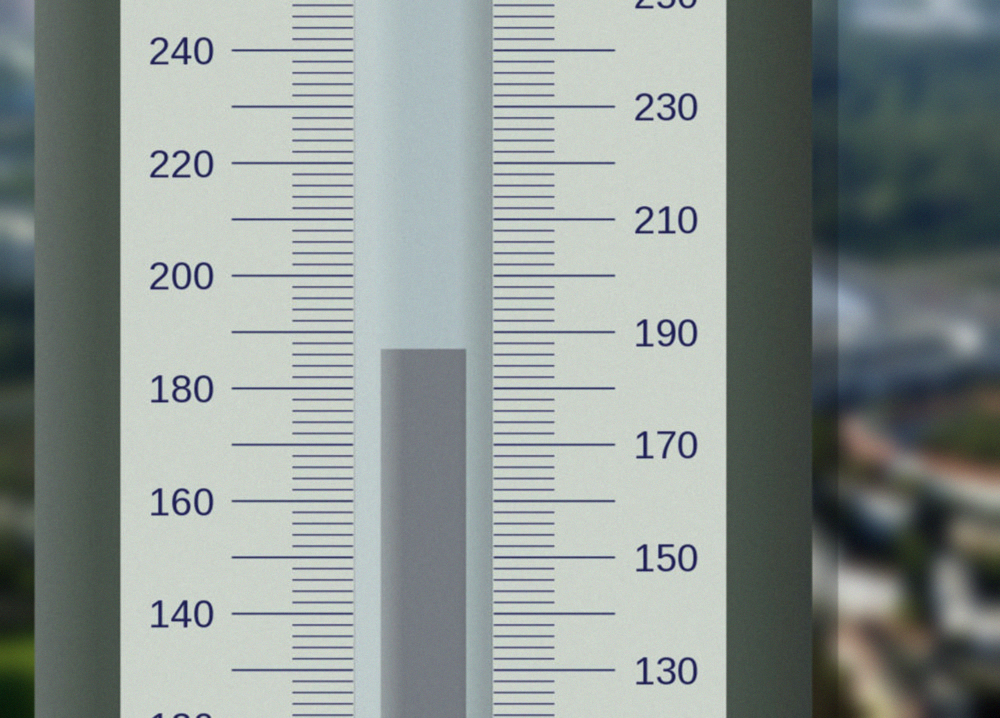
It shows value=187 unit=mmHg
